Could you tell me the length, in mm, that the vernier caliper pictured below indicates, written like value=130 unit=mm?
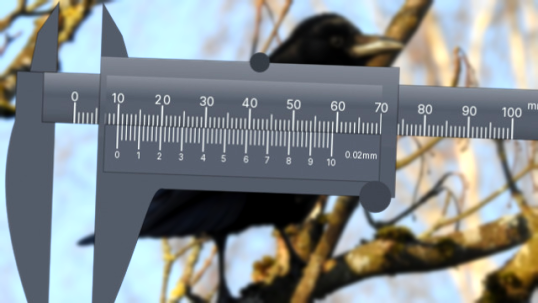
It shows value=10.0 unit=mm
